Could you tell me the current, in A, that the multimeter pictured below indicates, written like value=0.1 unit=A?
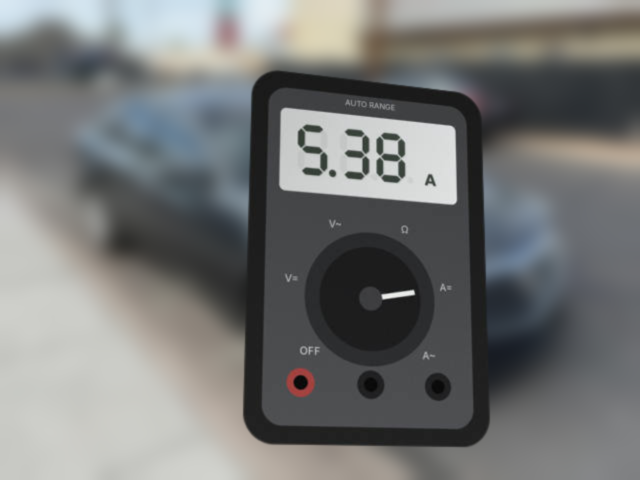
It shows value=5.38 unit=A
